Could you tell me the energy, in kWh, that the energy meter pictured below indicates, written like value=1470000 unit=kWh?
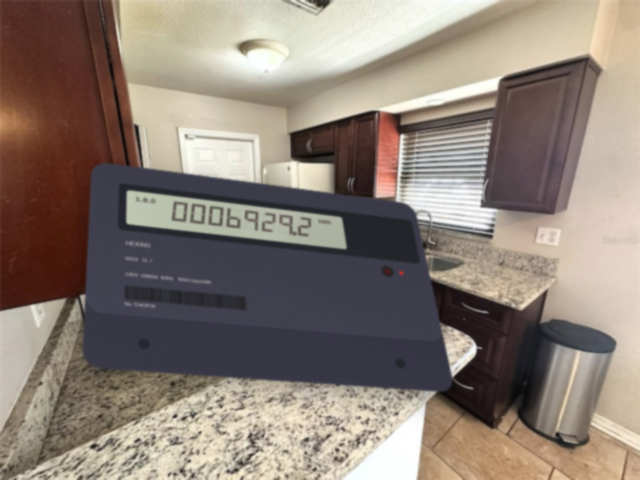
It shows value=6929.2 unit=kWh
